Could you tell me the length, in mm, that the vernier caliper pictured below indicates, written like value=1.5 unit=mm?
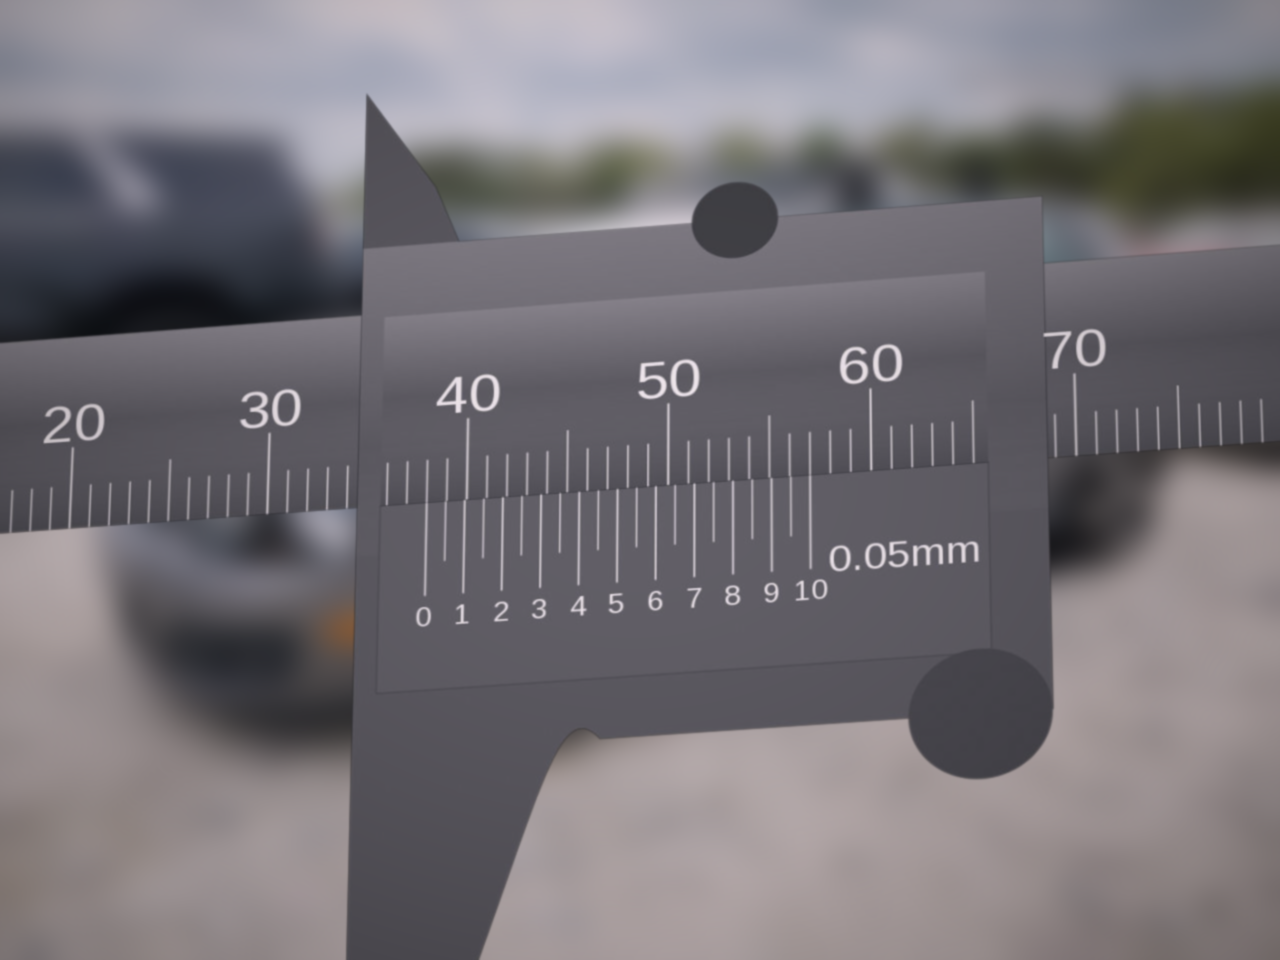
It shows value=38.0 unit=mm
